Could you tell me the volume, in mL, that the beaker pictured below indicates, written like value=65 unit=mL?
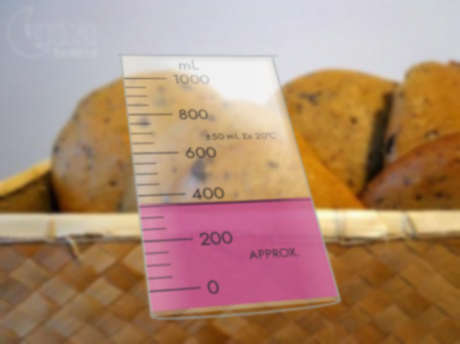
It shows value=350 unit=mL
